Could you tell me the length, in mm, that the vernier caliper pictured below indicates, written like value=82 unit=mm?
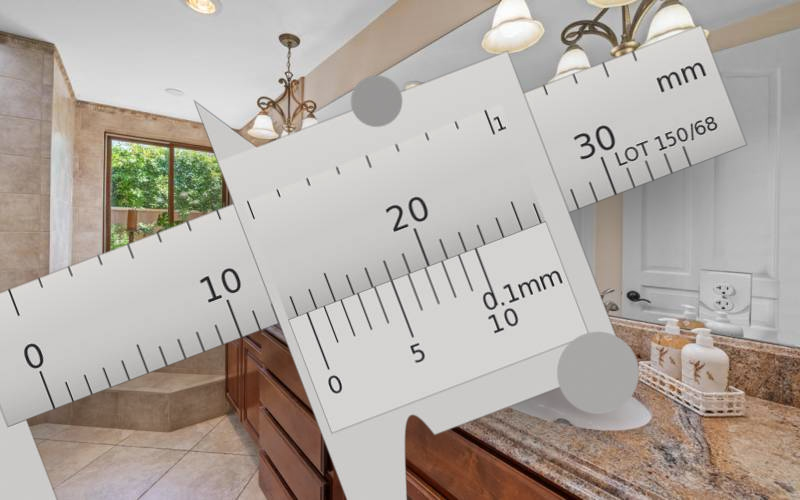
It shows value=13.5 unit=mm
